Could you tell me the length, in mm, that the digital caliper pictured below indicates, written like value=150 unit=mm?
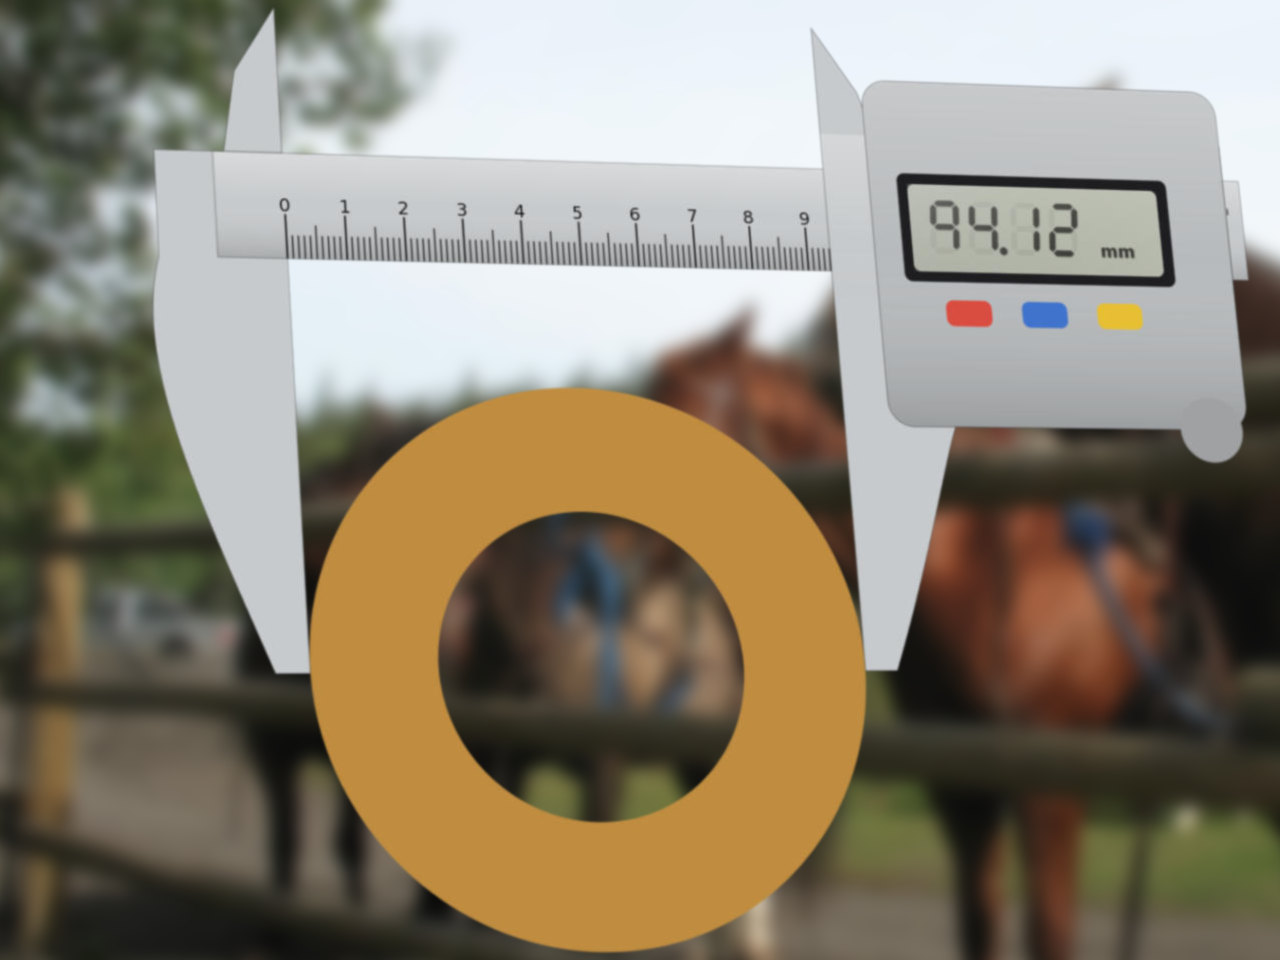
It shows value=94.12 unit=mm
